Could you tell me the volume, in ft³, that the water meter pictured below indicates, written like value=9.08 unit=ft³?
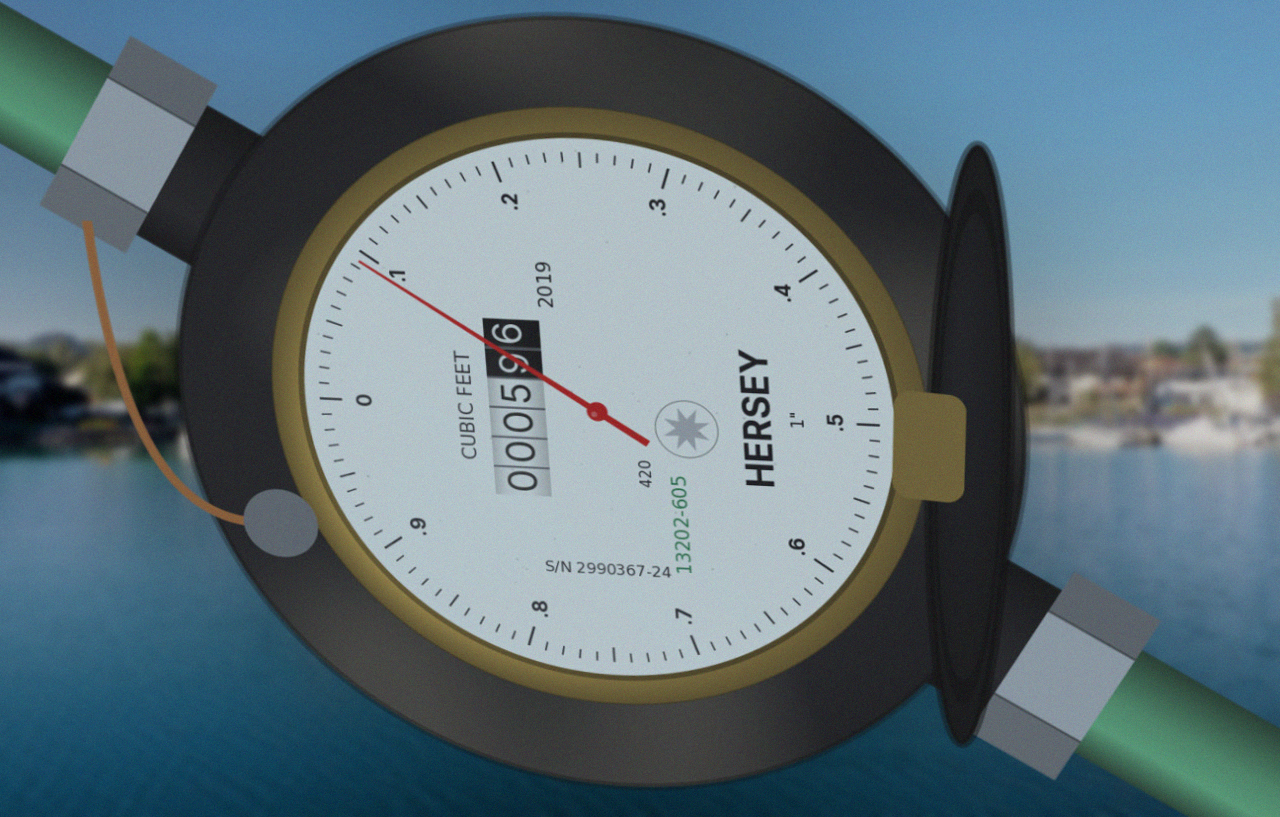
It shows value=596.09 unit=ft³
